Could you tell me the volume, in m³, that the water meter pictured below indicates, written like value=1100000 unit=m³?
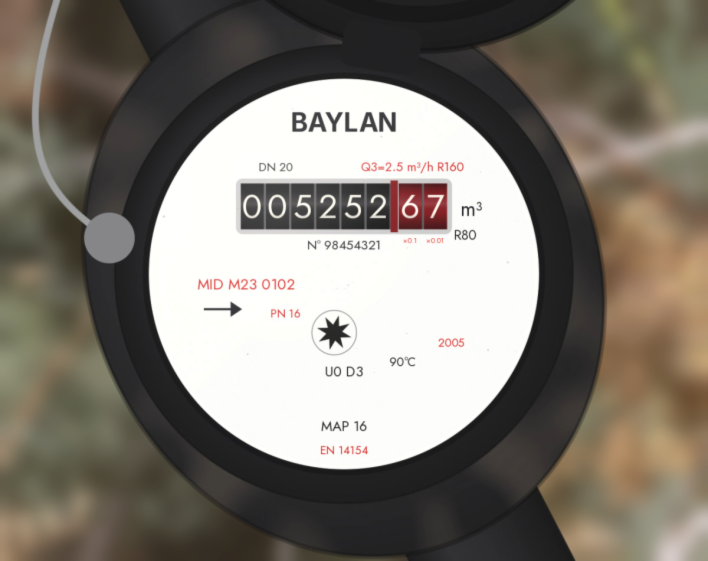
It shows value=5252.67 unit=m³
